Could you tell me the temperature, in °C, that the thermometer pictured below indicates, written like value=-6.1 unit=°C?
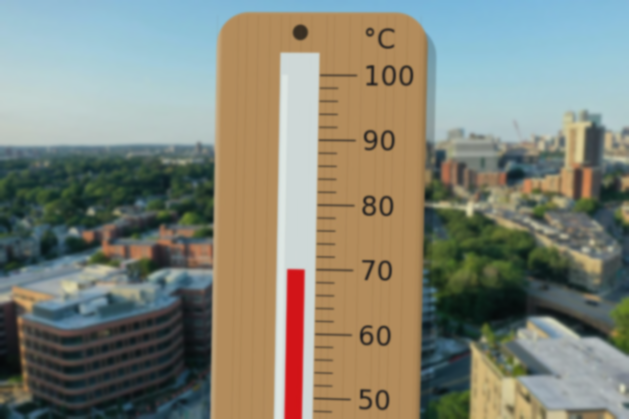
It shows value=70 unit=°C
